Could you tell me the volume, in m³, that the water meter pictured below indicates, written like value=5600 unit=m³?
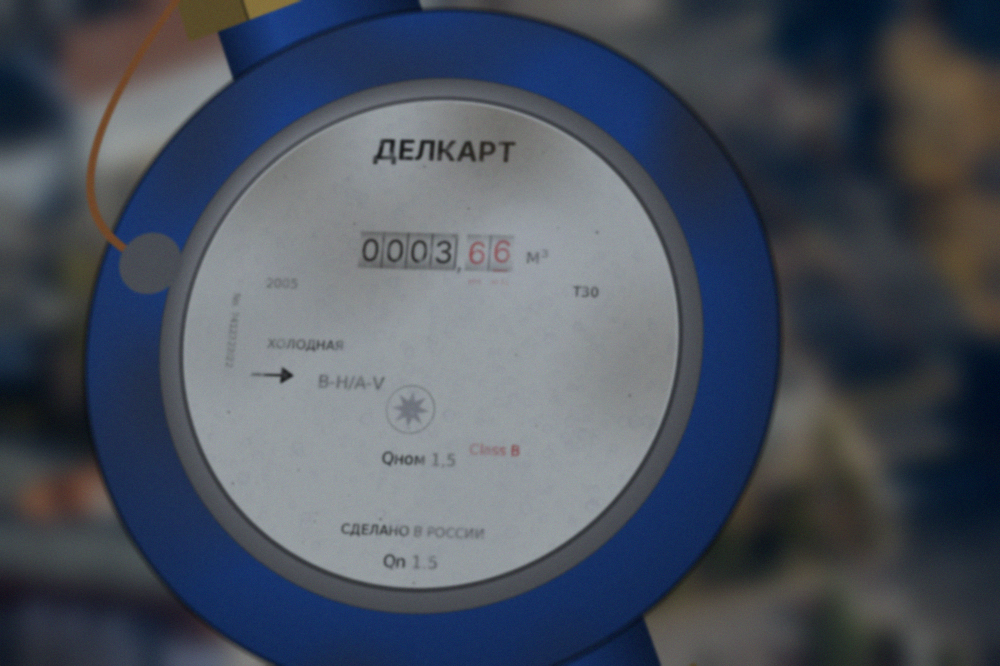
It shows value=3.66 unit=m³
